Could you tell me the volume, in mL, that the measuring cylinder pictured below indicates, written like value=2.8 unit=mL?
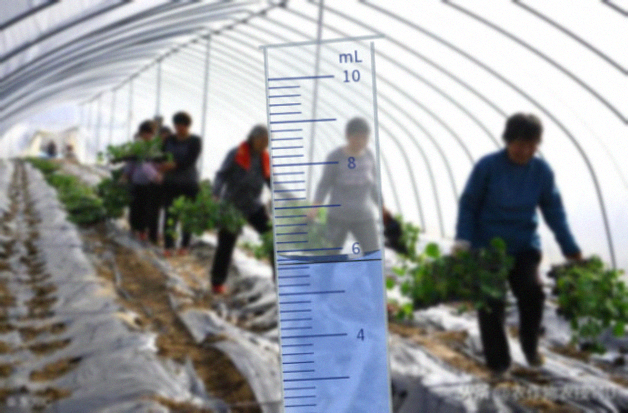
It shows value=5.7 unit=mL
